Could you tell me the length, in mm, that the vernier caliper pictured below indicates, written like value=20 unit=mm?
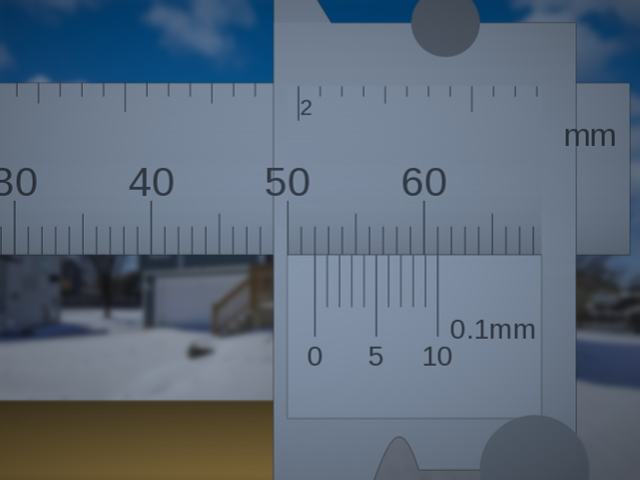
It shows value=52.0 unit=mm
